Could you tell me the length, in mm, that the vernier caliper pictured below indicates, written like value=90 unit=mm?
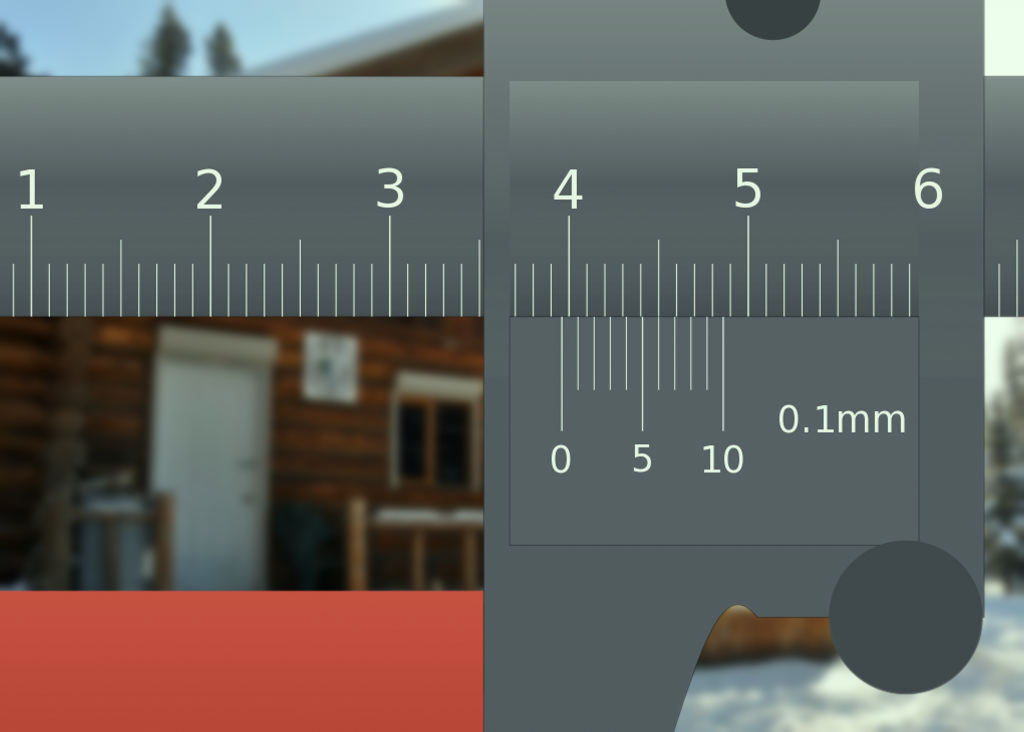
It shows value=39.6 unit=mm
